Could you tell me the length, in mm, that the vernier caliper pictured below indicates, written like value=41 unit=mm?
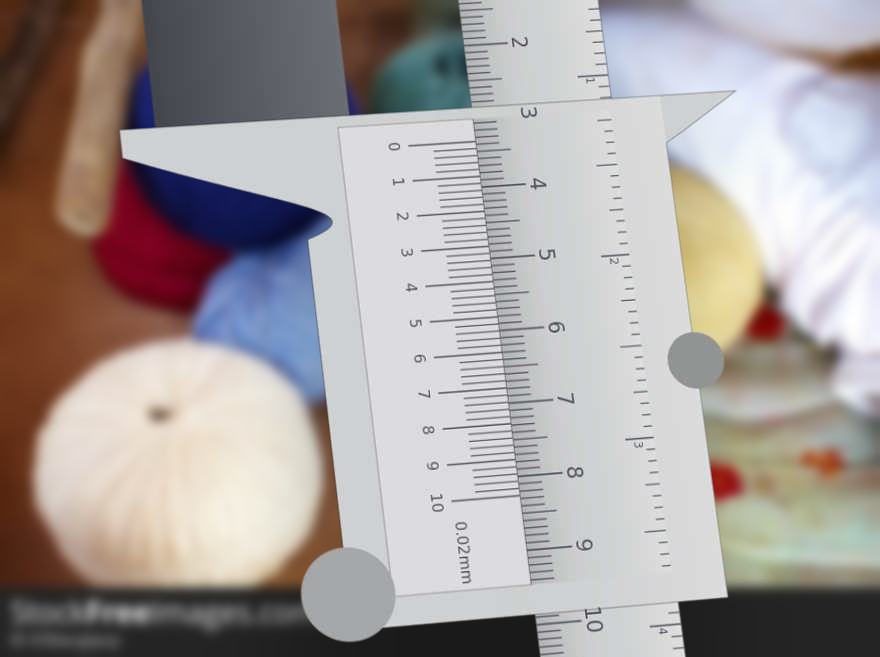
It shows value=33.6 unit=mm
